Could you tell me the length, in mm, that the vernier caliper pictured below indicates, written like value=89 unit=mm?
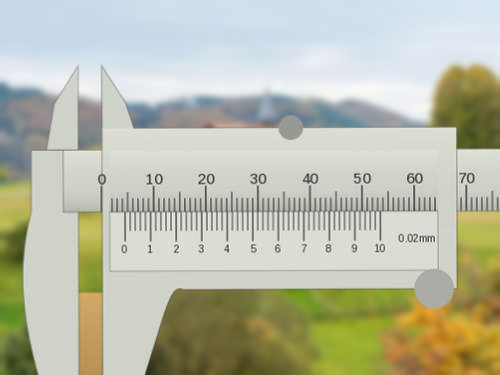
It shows value=4.5 unit=mm
